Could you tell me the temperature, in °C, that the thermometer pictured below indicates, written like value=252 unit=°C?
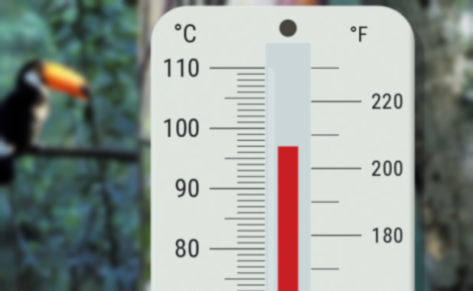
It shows value=97 unit=°C
